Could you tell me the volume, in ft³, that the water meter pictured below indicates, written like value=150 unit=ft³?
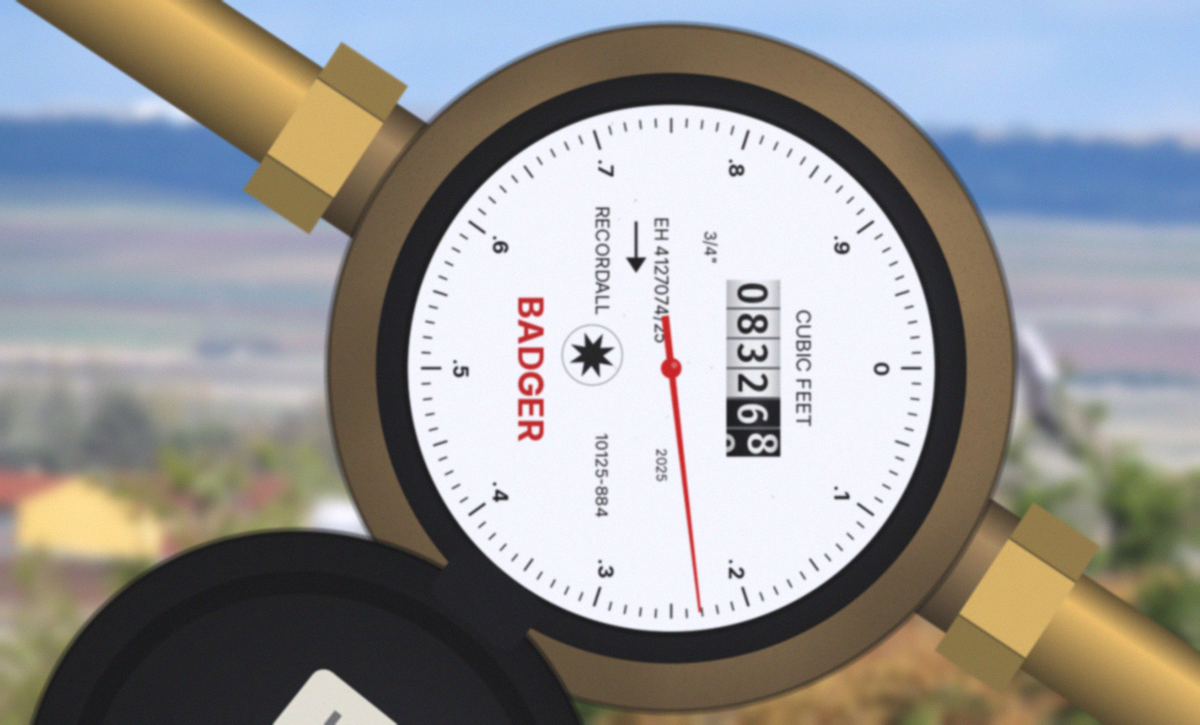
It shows value=83268.23 unit=ft³
